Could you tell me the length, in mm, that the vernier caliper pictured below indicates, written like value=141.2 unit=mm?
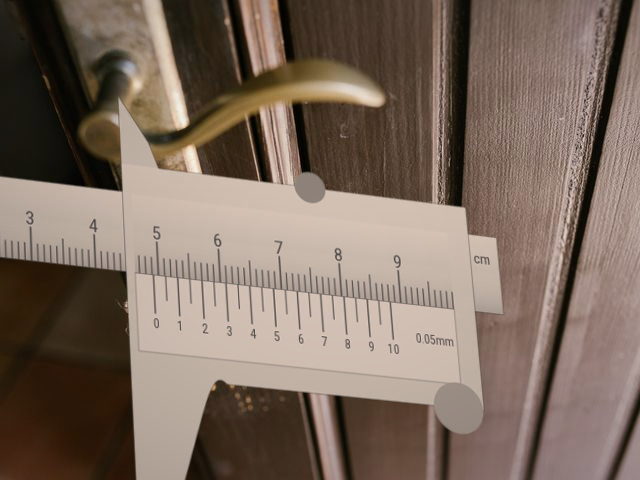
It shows value=49.2 unit=mm
